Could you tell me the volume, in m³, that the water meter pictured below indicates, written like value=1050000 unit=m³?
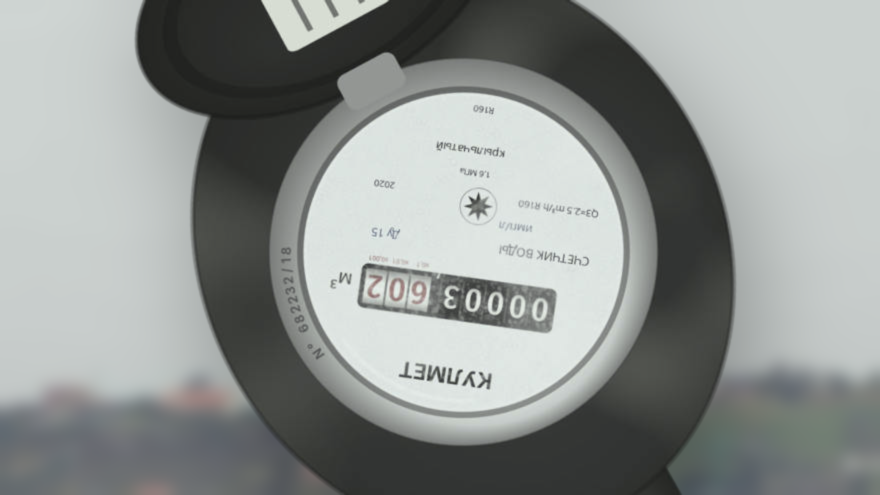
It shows value=3.602 unit=m³
